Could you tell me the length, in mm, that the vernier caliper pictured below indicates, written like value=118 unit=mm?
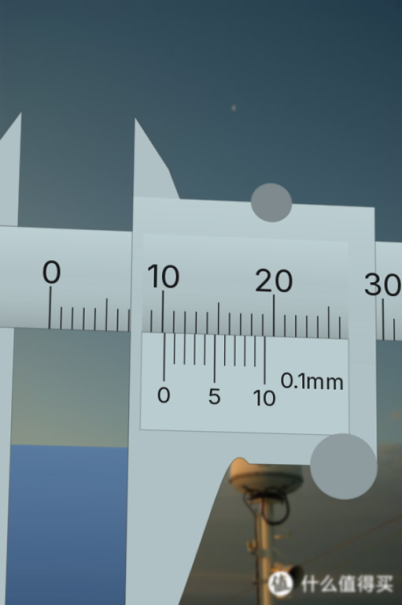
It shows value=10.2 unit=mm
